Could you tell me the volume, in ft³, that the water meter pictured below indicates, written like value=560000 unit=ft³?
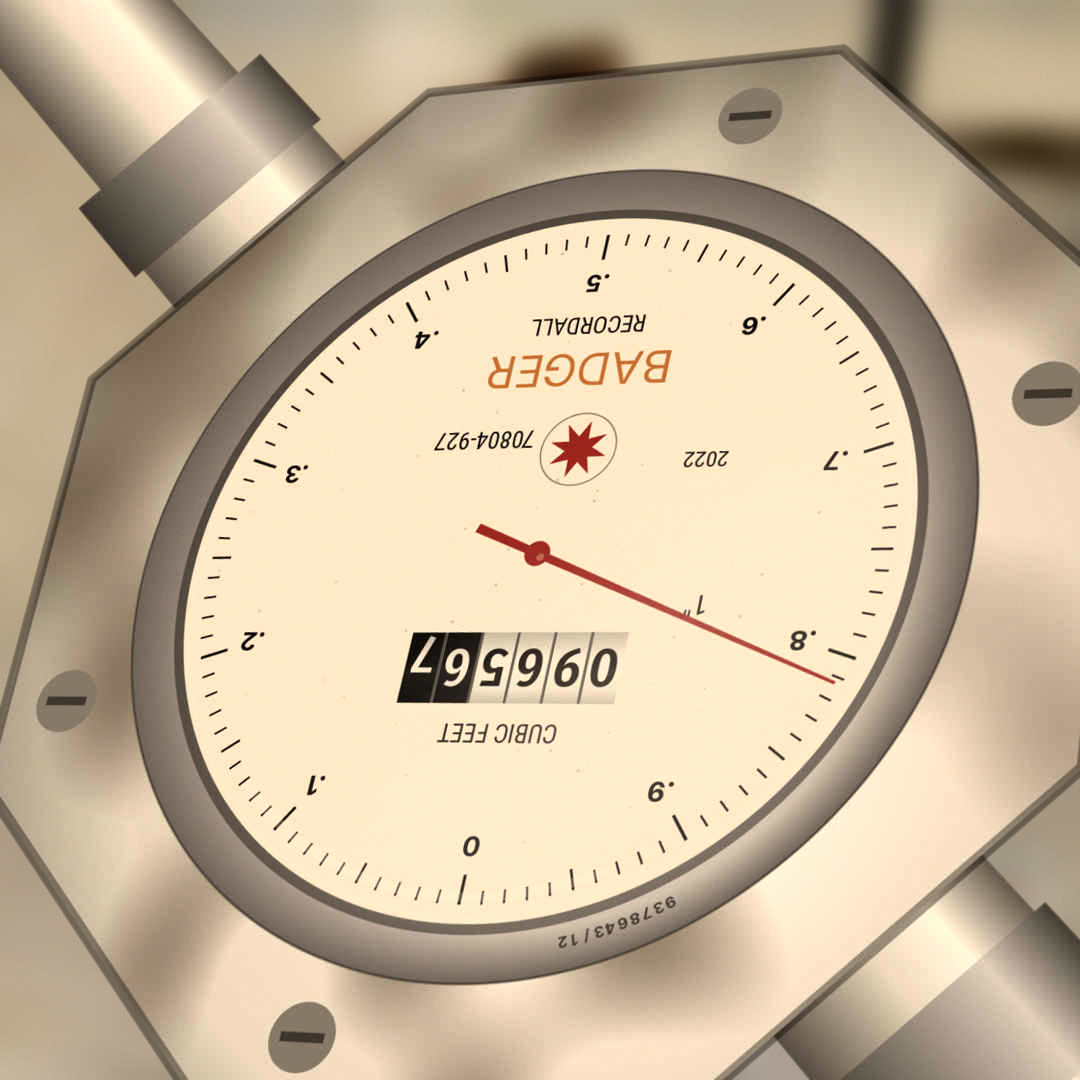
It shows value=96566.81 unit=ft³
